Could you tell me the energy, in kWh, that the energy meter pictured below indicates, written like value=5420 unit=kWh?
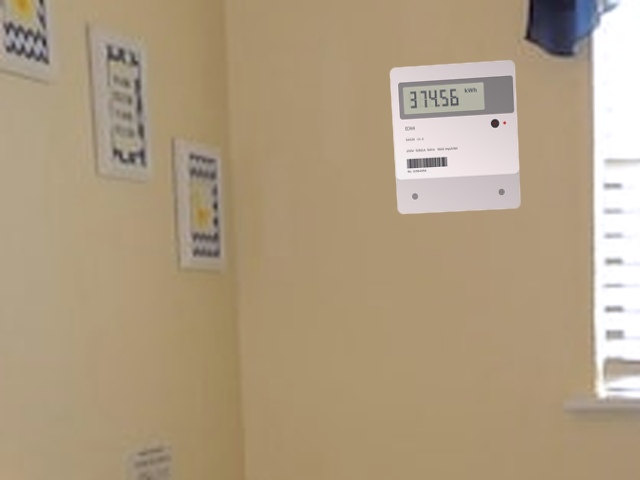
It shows value=374.56 unit=kWh
